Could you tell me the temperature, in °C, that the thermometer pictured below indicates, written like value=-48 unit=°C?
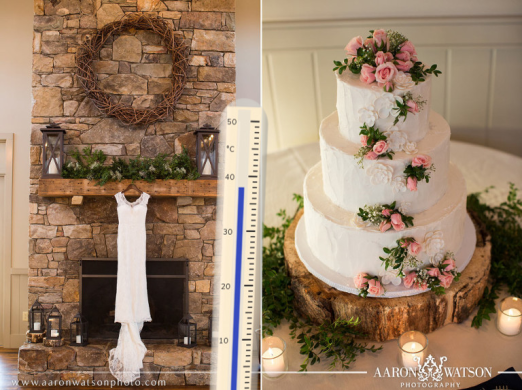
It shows value=38 unit=°C
